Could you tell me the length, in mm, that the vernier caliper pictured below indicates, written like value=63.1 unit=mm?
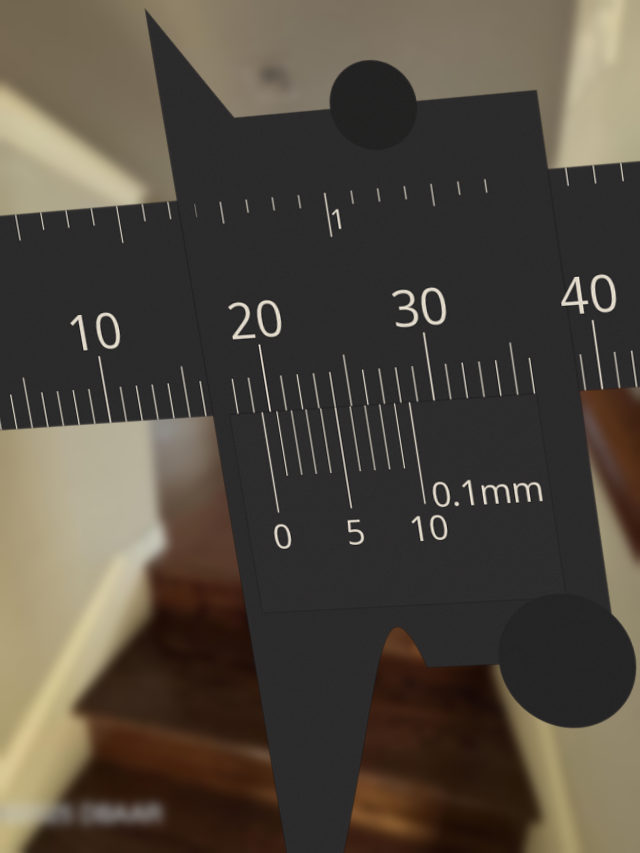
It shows value=19.5 unit=mm
